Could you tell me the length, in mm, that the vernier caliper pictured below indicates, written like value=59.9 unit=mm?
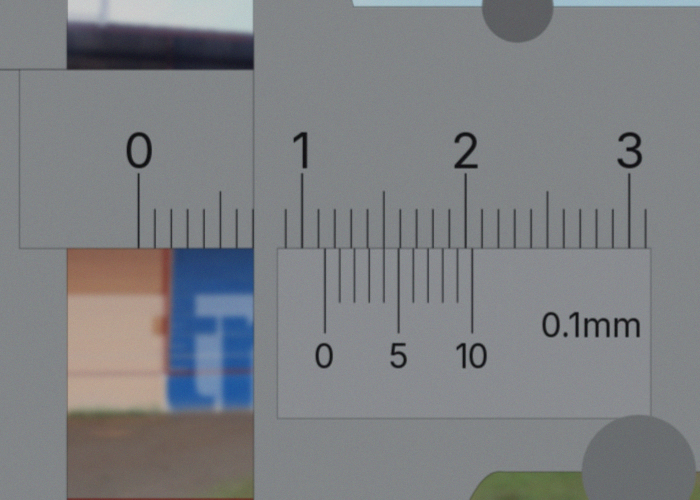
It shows value=11.4 unit=mm
